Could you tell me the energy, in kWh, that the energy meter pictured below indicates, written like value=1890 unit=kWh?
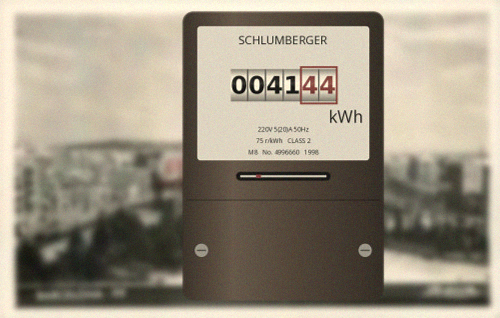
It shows value=41.44 unit=kWh
